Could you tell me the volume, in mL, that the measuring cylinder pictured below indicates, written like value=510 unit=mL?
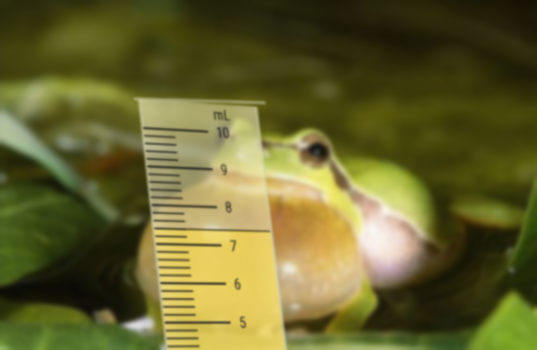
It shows value=7.4 unit=mL
